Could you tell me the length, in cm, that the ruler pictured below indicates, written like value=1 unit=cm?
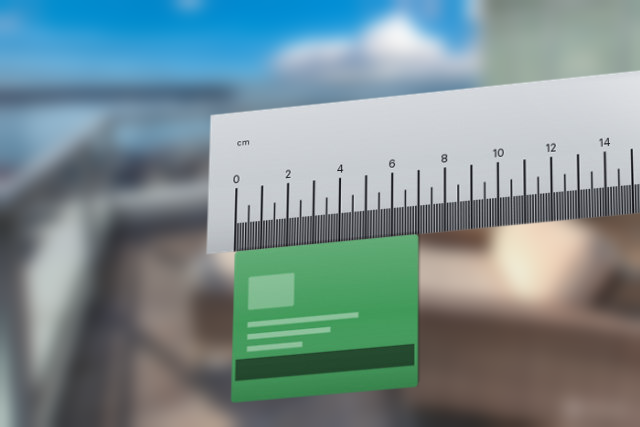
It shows value=7 unit=cm
